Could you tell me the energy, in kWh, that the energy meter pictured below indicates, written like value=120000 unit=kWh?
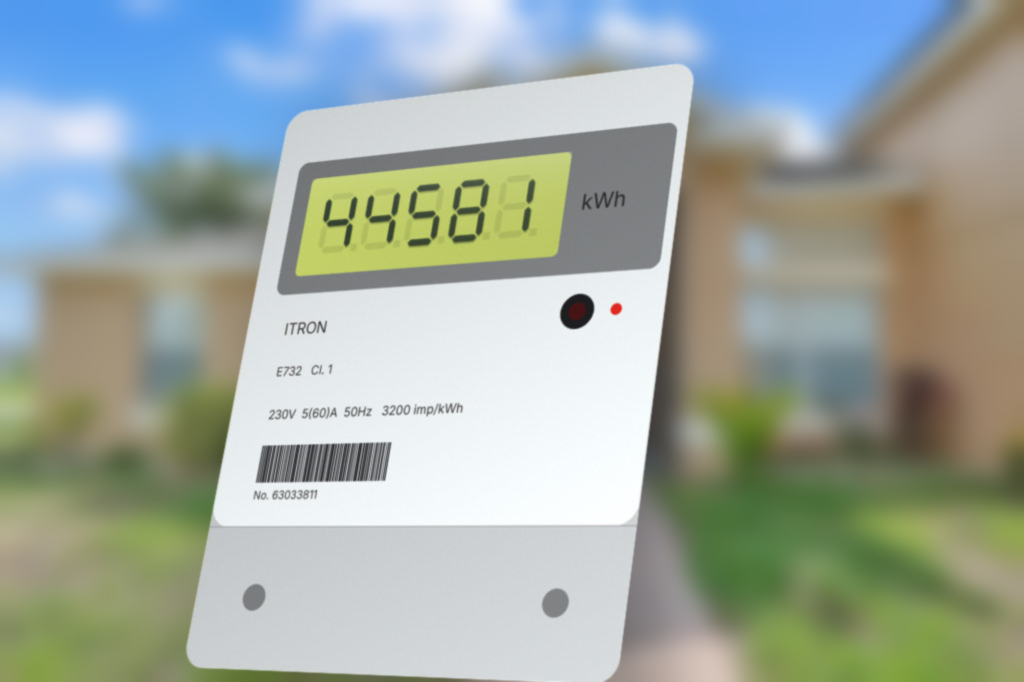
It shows value=44581 unit=kWh
